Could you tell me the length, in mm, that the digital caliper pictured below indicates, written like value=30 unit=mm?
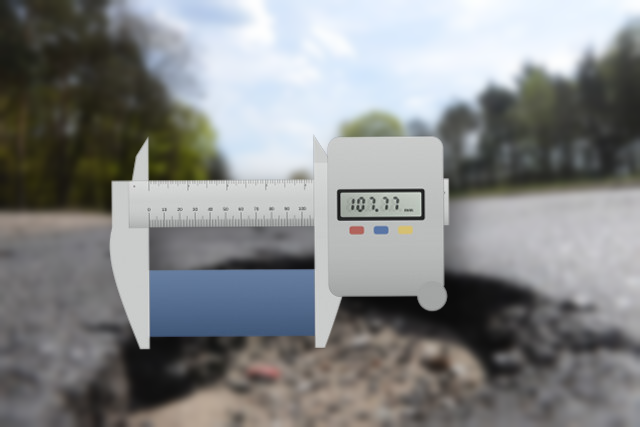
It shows value=107.77 unit=mm
